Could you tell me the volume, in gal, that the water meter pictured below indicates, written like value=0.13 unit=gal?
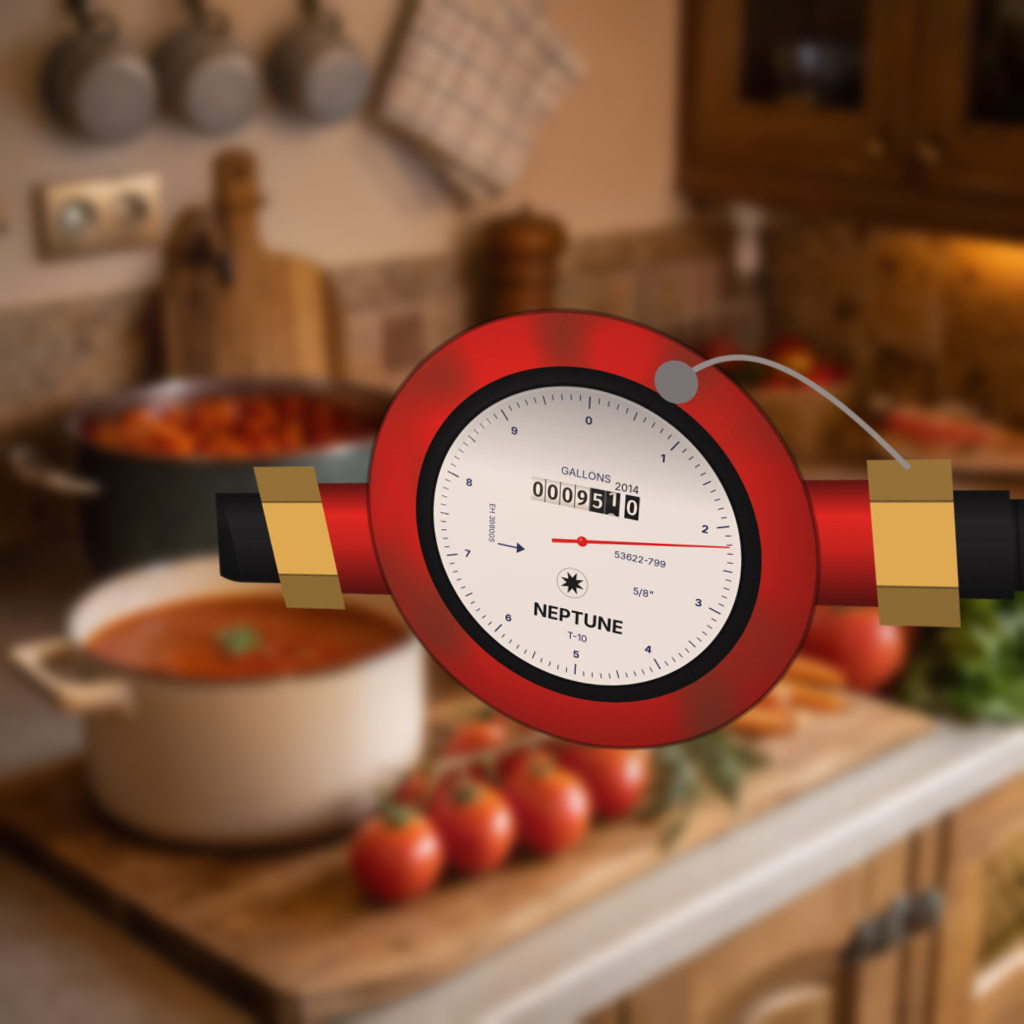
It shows value=9512.2 unit=gal
